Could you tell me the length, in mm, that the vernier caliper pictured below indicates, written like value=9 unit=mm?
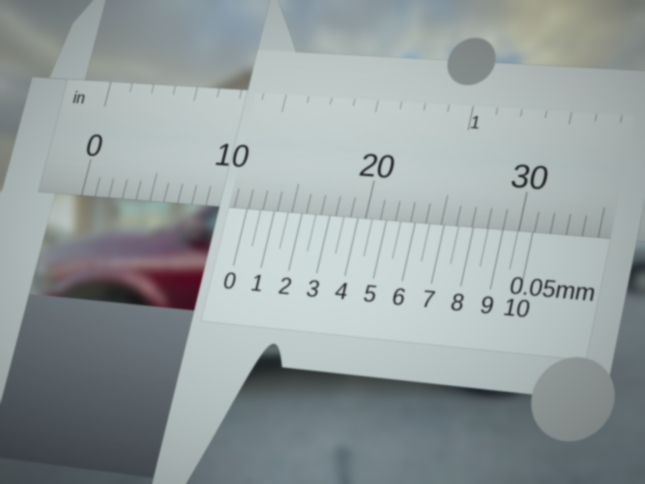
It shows value=11.9 unit=mm
